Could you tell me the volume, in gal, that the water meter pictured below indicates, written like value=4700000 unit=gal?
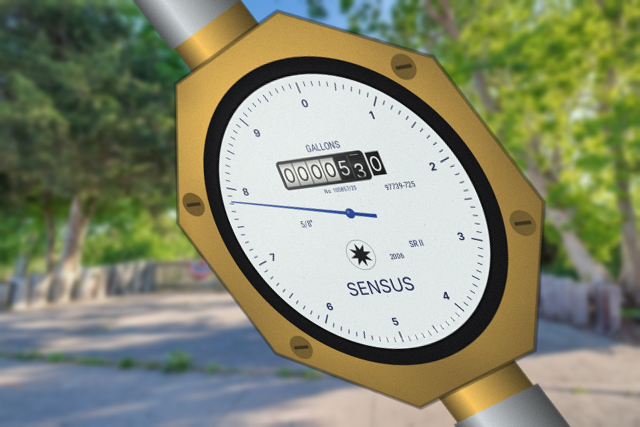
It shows value=527.8 unit=gal
